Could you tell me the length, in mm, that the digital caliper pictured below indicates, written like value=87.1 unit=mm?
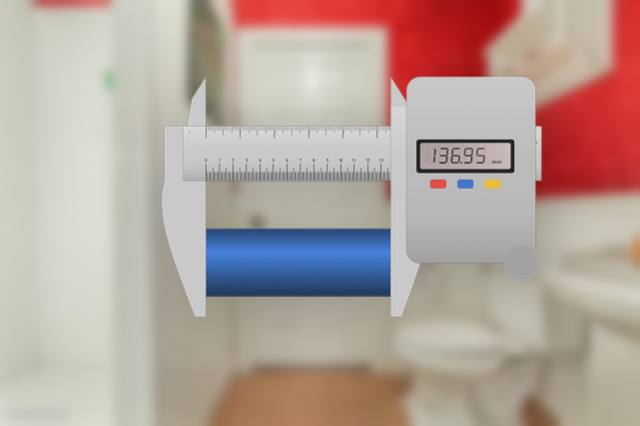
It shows value=136.95 unit=mm
